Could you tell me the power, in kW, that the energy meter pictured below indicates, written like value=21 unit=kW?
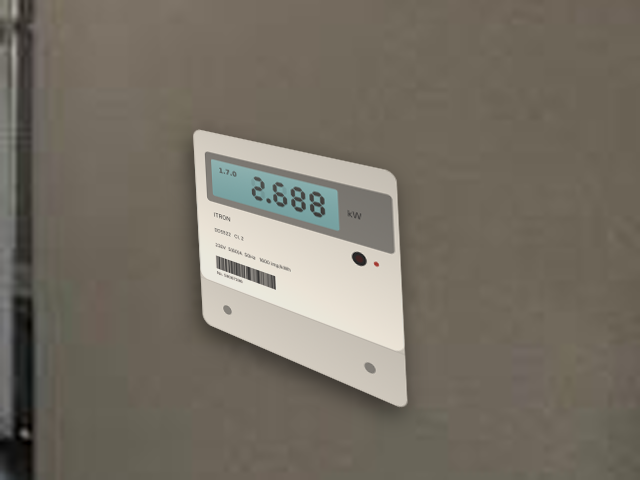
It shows value=2.688 unit=kW
